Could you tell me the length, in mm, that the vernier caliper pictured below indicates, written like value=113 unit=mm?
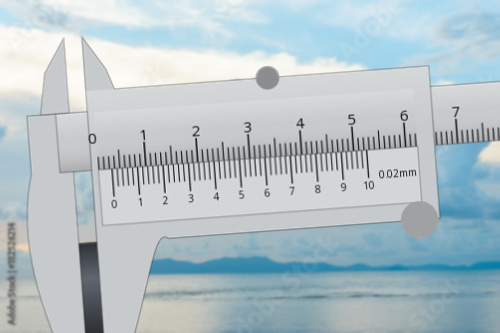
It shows value=3.5 unit=mm
